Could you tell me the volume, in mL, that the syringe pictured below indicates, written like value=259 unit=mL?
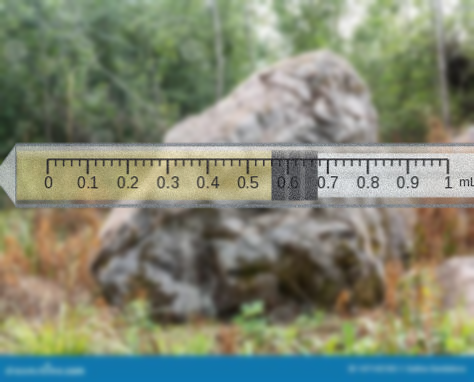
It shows value=0.56 unit=mL
